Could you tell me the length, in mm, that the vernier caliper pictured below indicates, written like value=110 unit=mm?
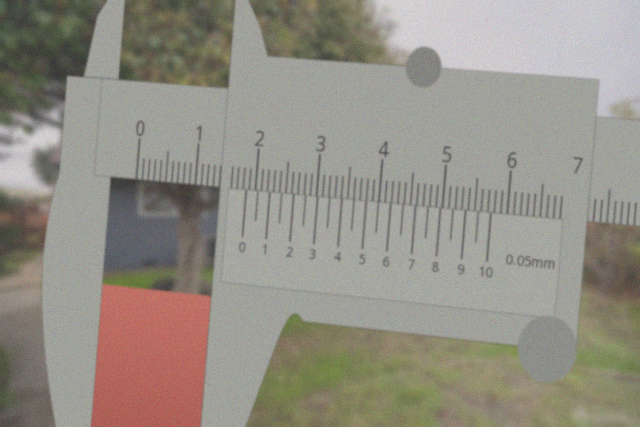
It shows value=18.5 unit=mm
